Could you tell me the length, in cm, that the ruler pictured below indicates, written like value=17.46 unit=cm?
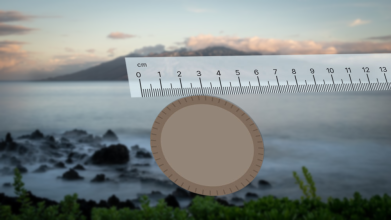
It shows value=5.5 unit=cm
